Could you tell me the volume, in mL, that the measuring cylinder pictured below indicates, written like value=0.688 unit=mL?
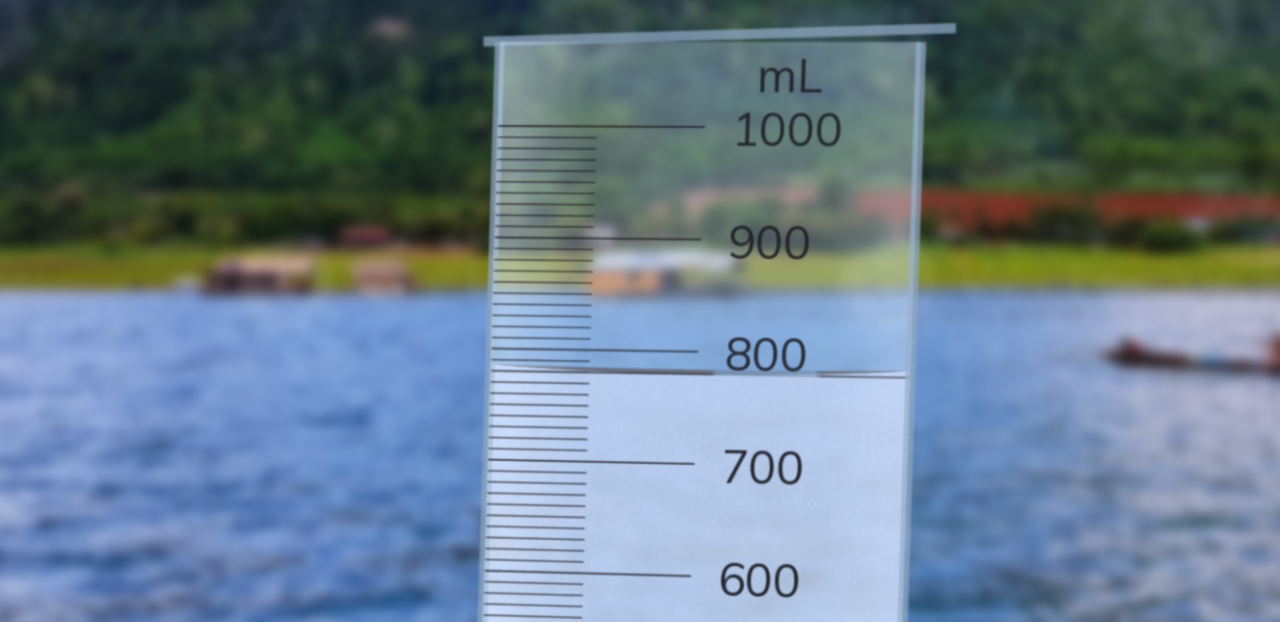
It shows value=780 unit=mL
